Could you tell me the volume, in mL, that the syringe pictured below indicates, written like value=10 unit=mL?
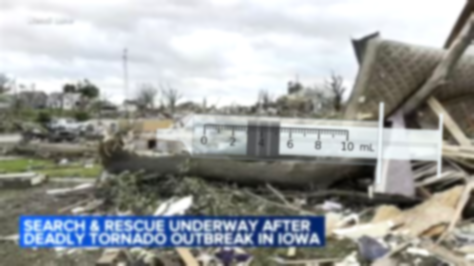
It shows value=3 unit=mL
